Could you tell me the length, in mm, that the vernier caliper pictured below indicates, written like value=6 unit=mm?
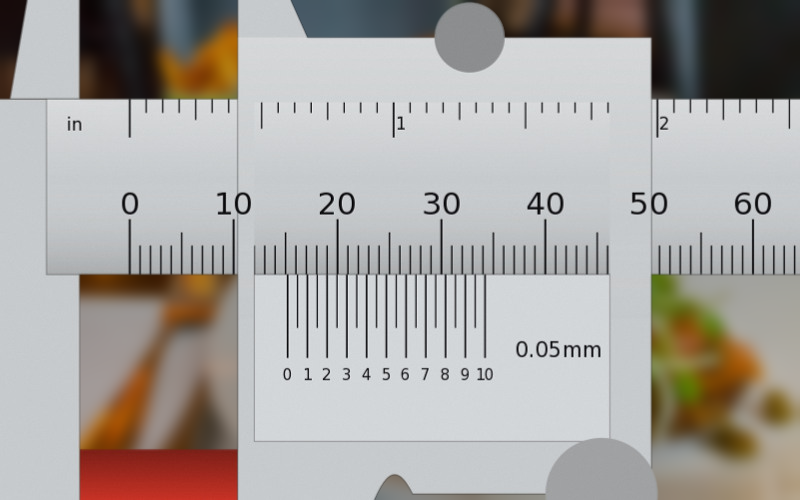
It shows value=15.2 unit=mm
